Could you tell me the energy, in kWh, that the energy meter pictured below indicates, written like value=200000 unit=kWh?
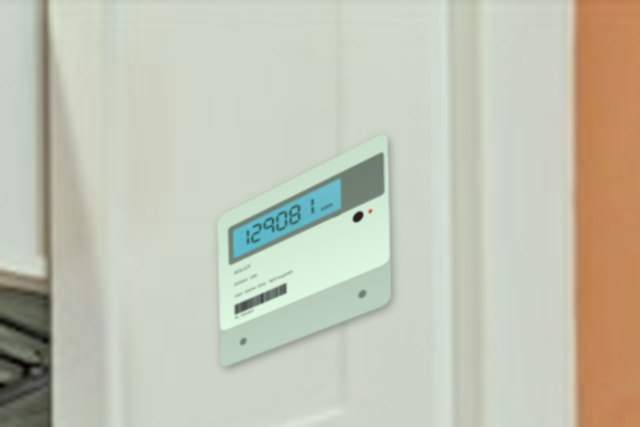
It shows value=129081 unit=kWh
